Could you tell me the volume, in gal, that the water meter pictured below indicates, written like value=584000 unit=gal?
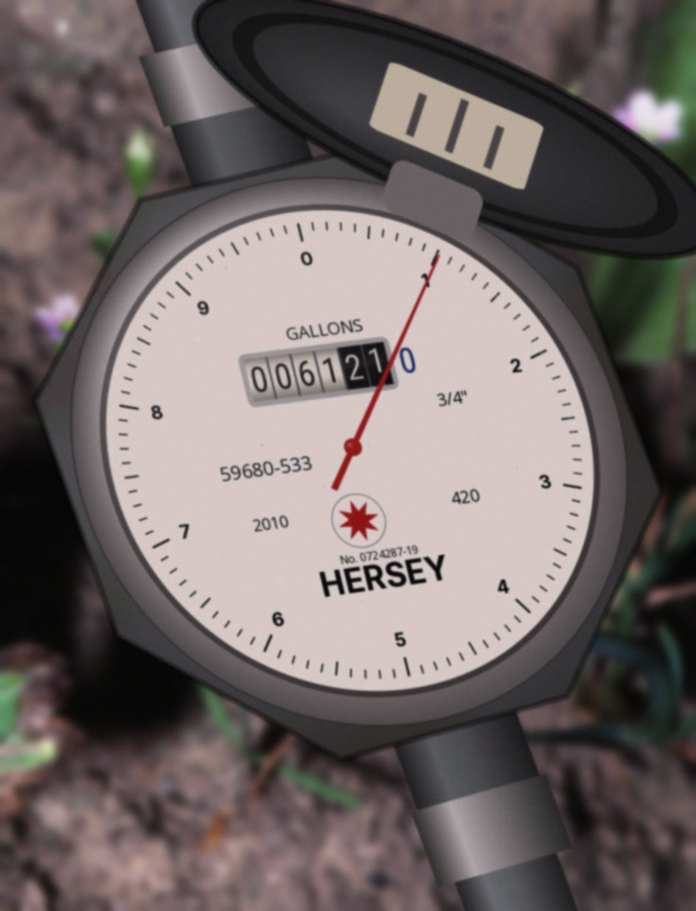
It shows value=61211.0 unit=gal
